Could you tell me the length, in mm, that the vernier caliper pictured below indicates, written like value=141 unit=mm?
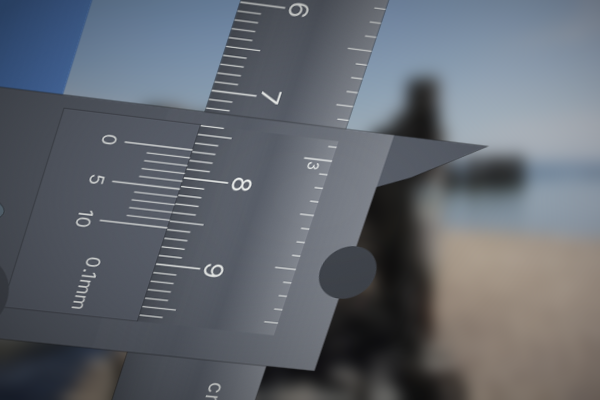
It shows value=76.8 unit=mm
